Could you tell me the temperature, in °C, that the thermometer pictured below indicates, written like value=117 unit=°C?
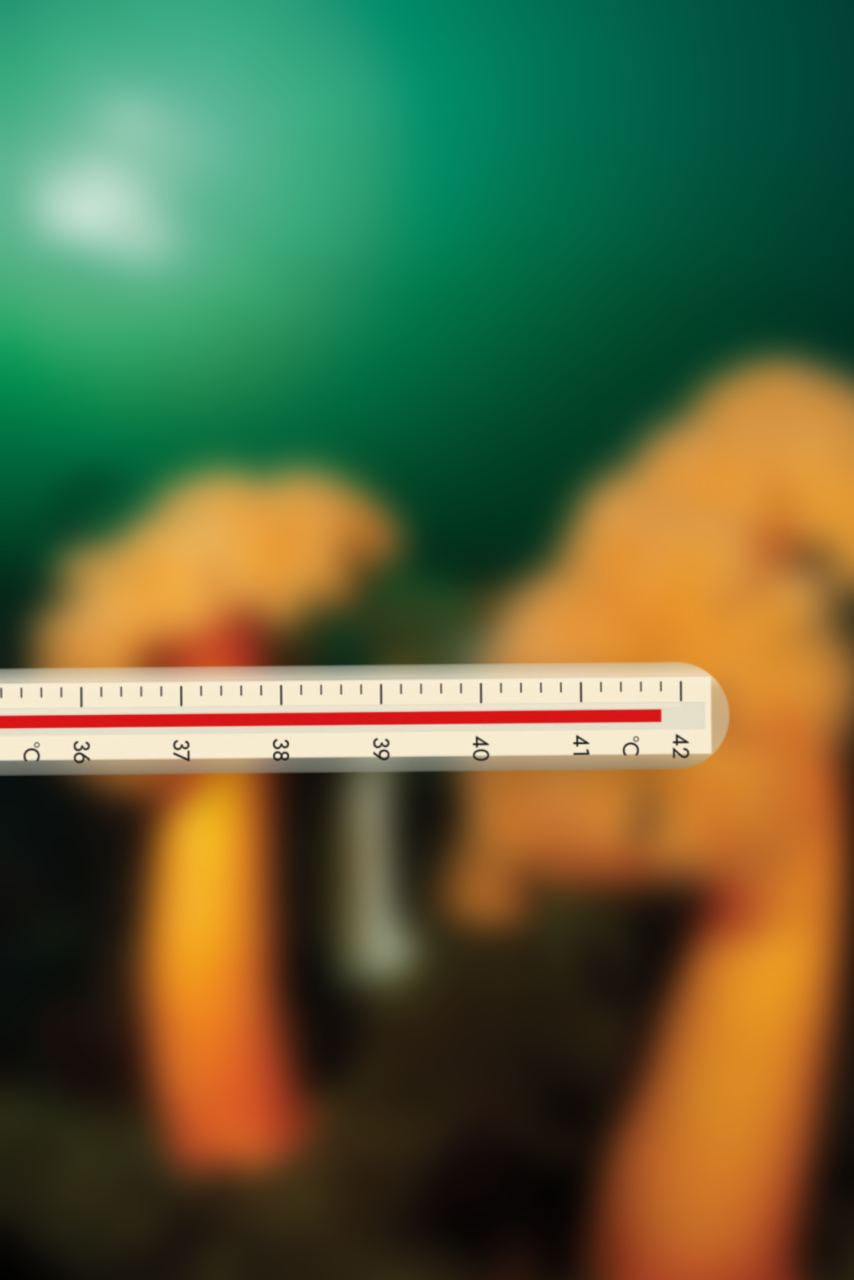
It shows value=41.8 unit=°C
